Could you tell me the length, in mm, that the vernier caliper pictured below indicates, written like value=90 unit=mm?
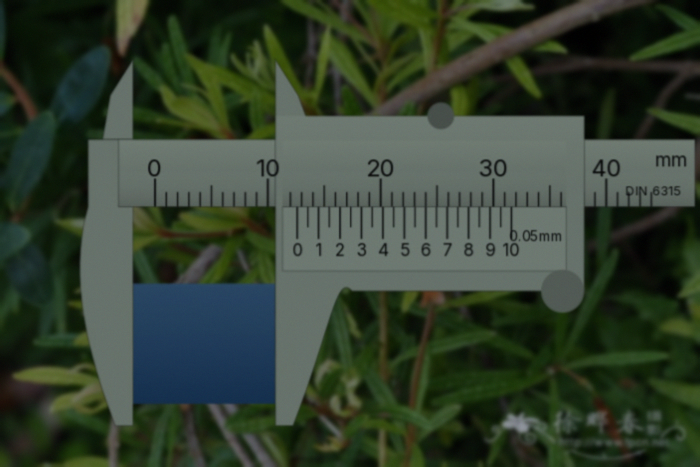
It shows value=12.6 unit=mm
